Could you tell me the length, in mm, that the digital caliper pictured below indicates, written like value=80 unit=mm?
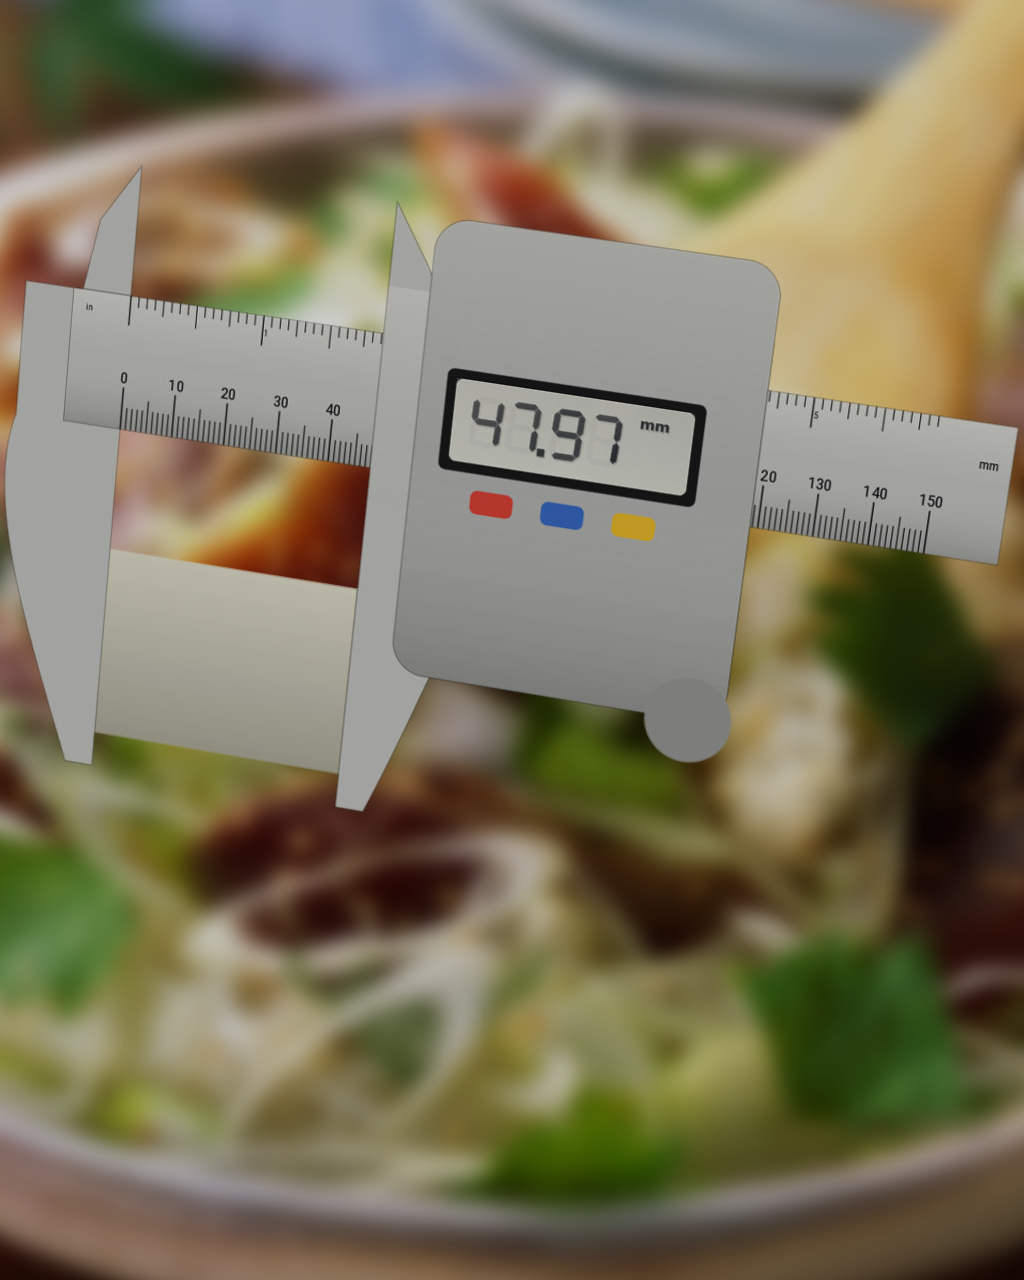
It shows value=47.97 unit=mm
